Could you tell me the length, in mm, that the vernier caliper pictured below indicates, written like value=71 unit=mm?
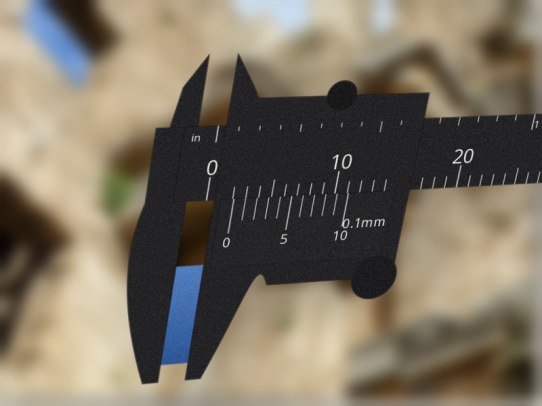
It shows value=2.1 unit=mm
